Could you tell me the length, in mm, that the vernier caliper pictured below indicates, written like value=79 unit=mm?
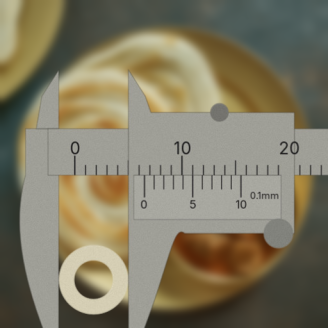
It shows value=6.5 unit=mm
